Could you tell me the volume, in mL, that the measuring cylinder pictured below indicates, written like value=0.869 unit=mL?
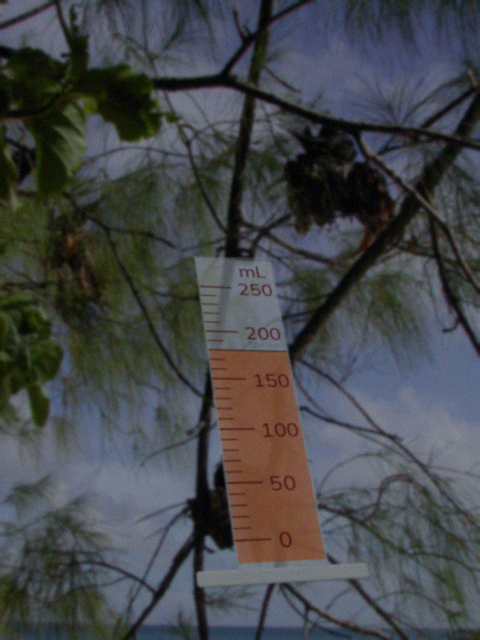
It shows value=180 unit=mL
